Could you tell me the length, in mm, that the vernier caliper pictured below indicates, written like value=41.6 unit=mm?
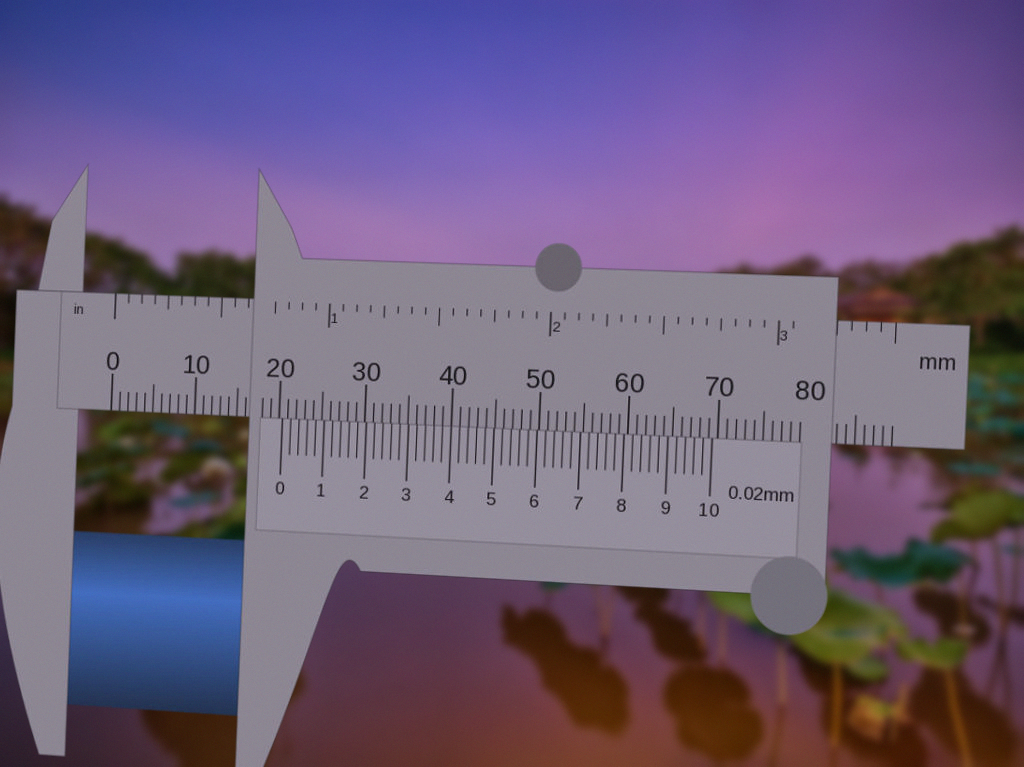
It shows value=20.4 unit=mm
